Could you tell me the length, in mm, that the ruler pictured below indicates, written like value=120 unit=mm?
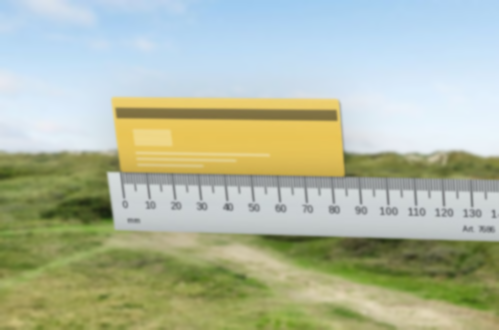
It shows value=85 unit=mm
